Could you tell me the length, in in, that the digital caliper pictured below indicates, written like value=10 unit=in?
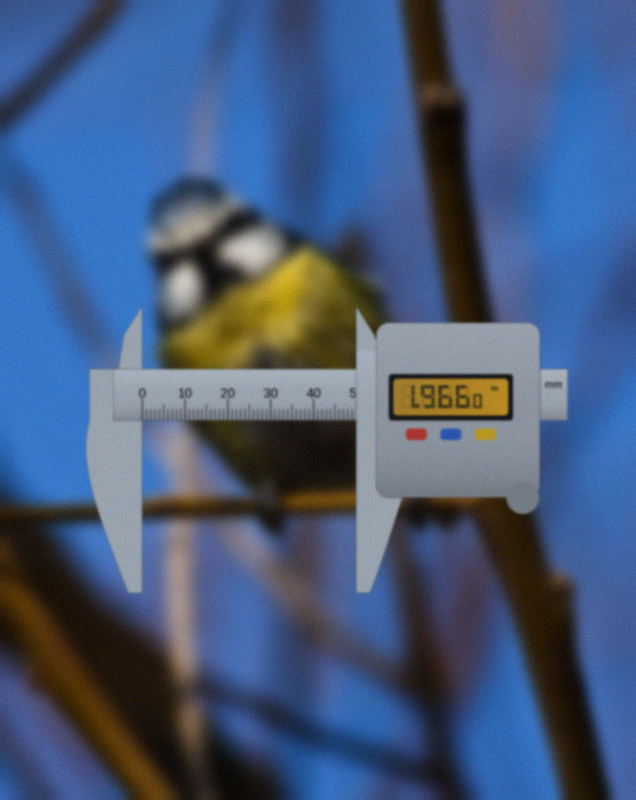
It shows value=1.9660 unit=in
